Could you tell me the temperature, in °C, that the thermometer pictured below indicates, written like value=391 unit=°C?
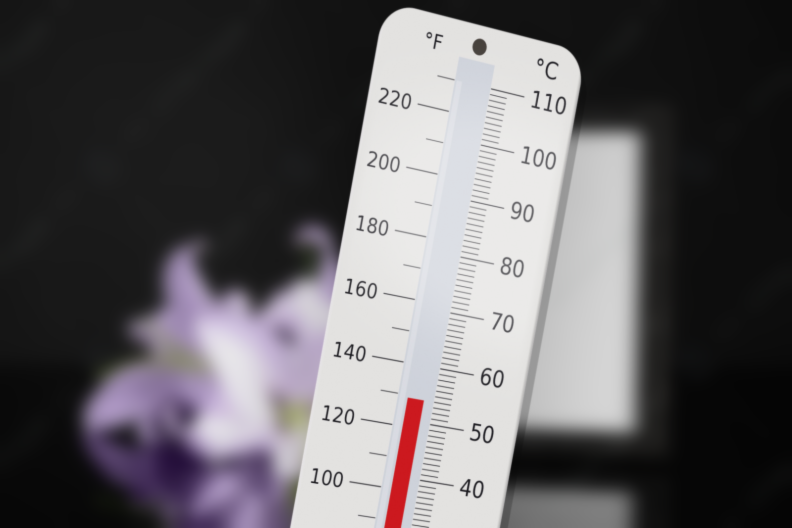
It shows value=54 unit=°C
